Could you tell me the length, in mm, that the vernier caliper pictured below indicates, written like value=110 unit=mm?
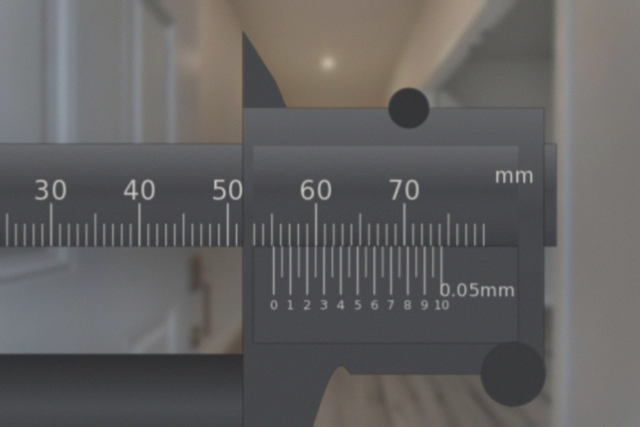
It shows value=55.2 unit=mm
